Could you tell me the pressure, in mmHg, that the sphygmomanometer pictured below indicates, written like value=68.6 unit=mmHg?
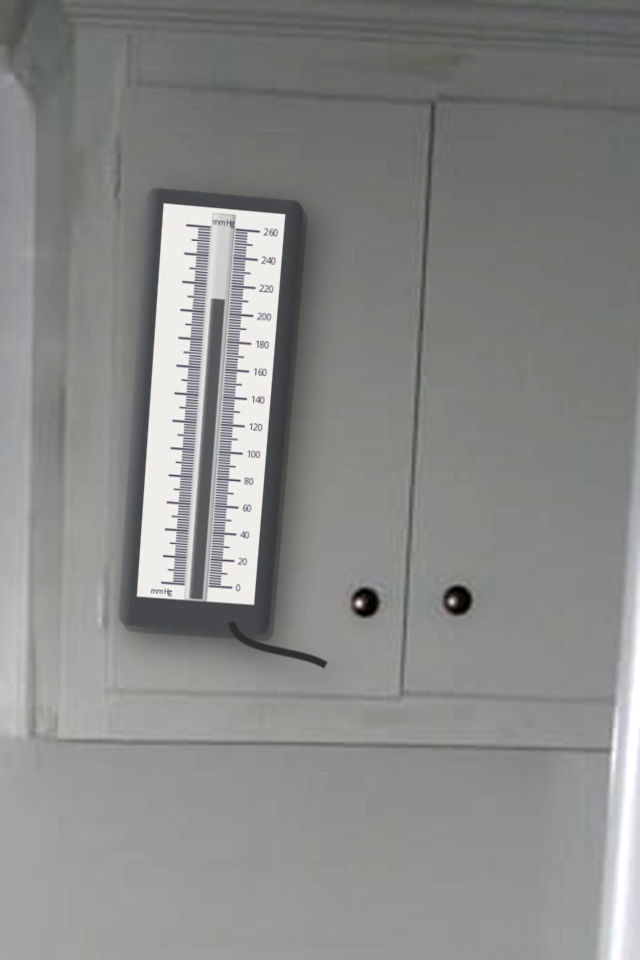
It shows value=210 unit=mmHg
